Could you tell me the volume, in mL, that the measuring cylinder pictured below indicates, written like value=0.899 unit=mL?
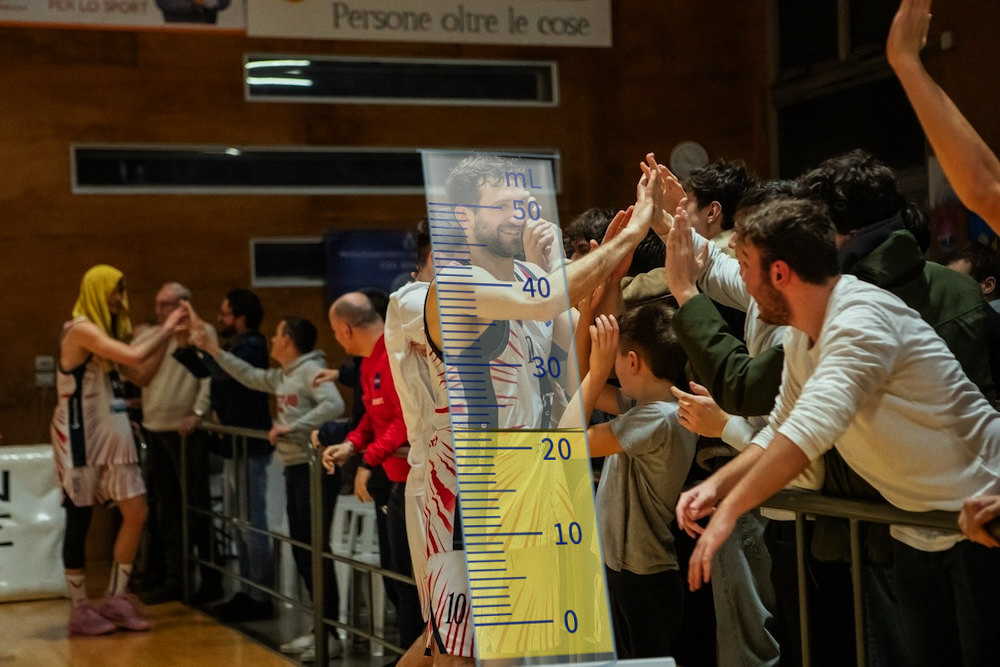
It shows value=22 unit=mL
